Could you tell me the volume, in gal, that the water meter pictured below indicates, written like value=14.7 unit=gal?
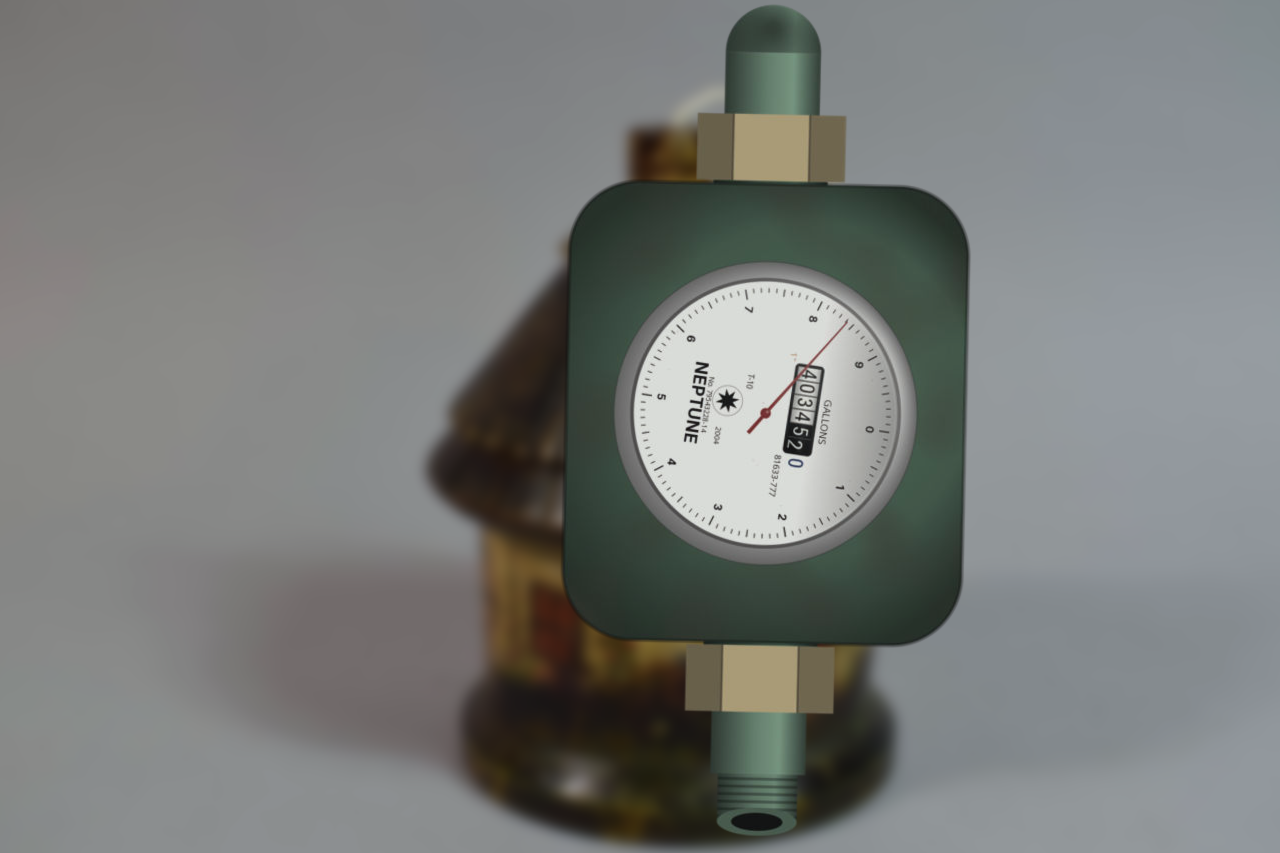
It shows value=4034518.4 unit=gal
